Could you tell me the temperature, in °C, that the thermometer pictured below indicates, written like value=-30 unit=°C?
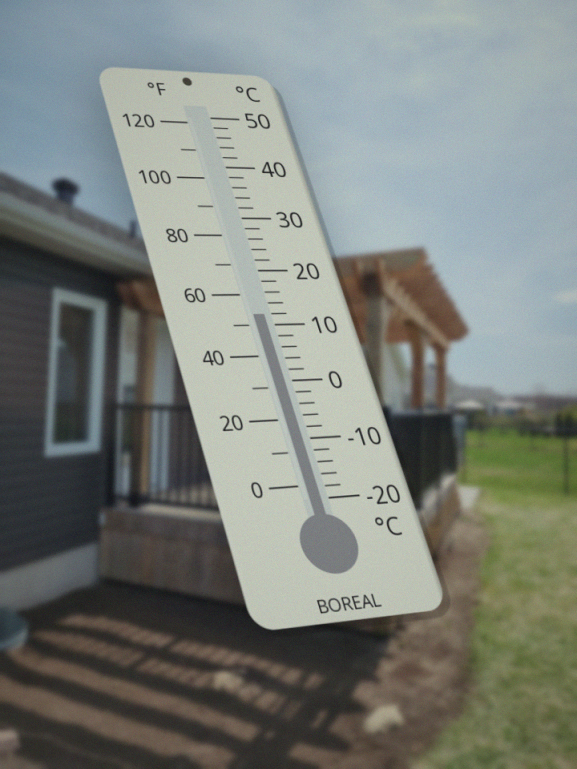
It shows value=12 unit=°C
